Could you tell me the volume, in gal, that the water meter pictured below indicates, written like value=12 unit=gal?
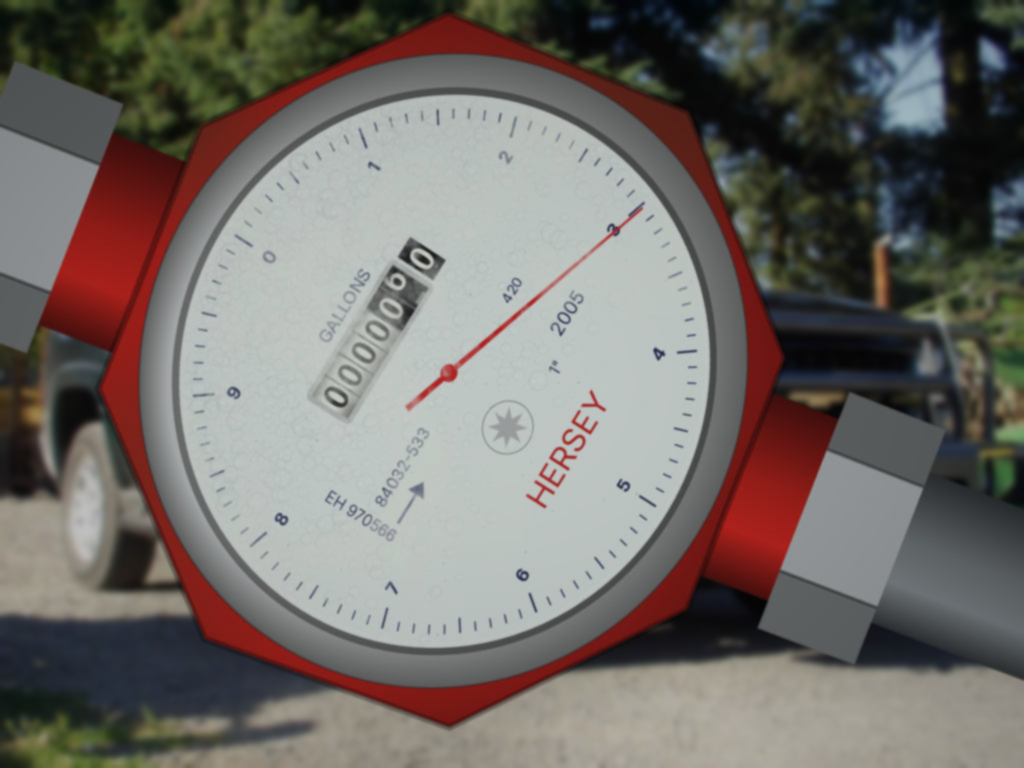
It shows value=63.0 unit=gal
